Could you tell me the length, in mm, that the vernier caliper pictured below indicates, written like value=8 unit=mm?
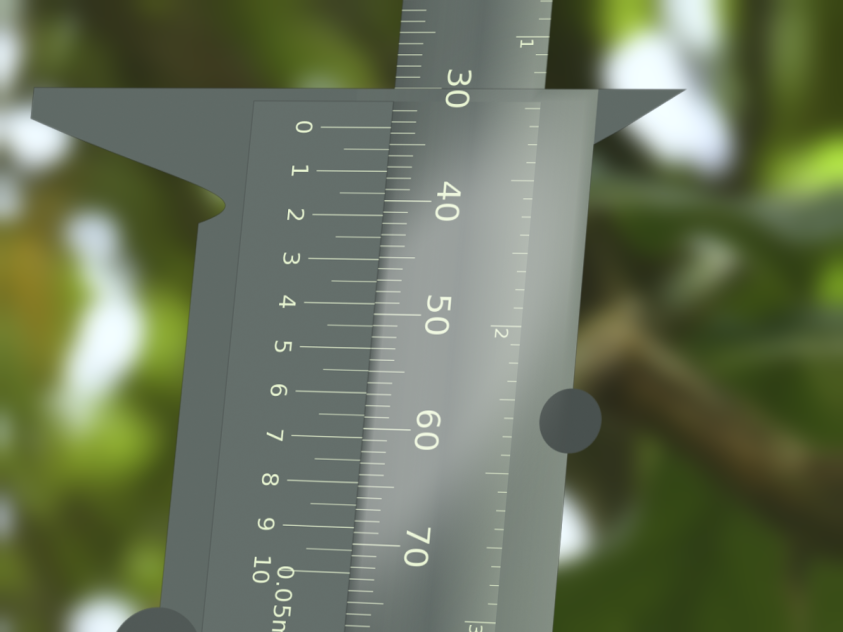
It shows value=33.5 unit=mm
